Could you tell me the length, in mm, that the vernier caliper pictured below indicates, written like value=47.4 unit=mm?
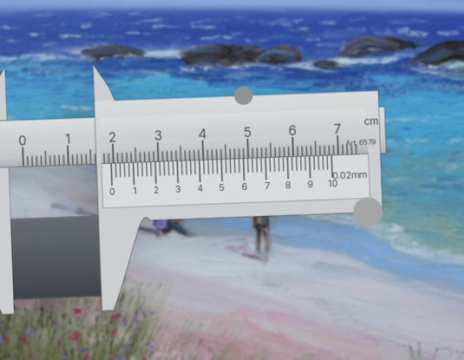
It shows value=19.5 unit=mm
